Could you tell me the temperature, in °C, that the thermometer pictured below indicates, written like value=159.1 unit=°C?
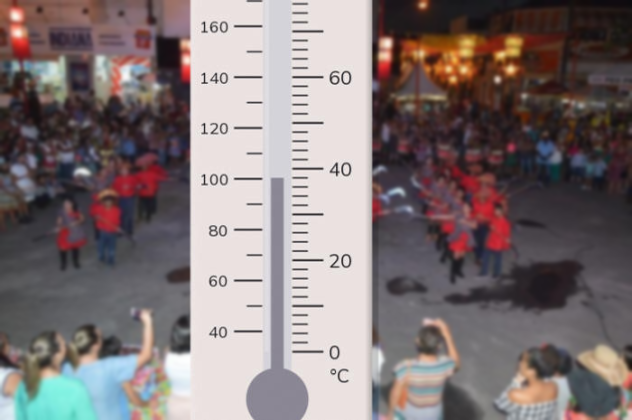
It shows value=38 unit=°C
